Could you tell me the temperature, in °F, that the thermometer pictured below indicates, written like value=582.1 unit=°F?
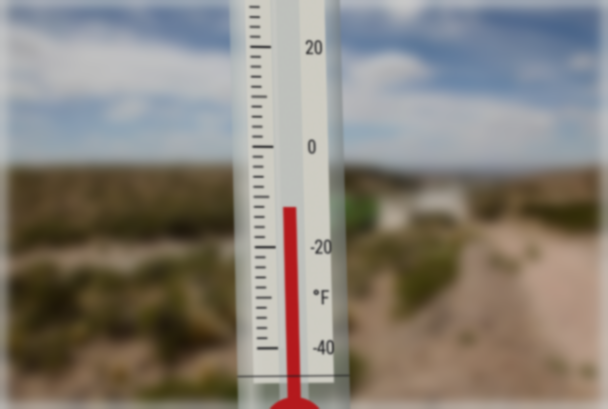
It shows value=-12 unit=°F
